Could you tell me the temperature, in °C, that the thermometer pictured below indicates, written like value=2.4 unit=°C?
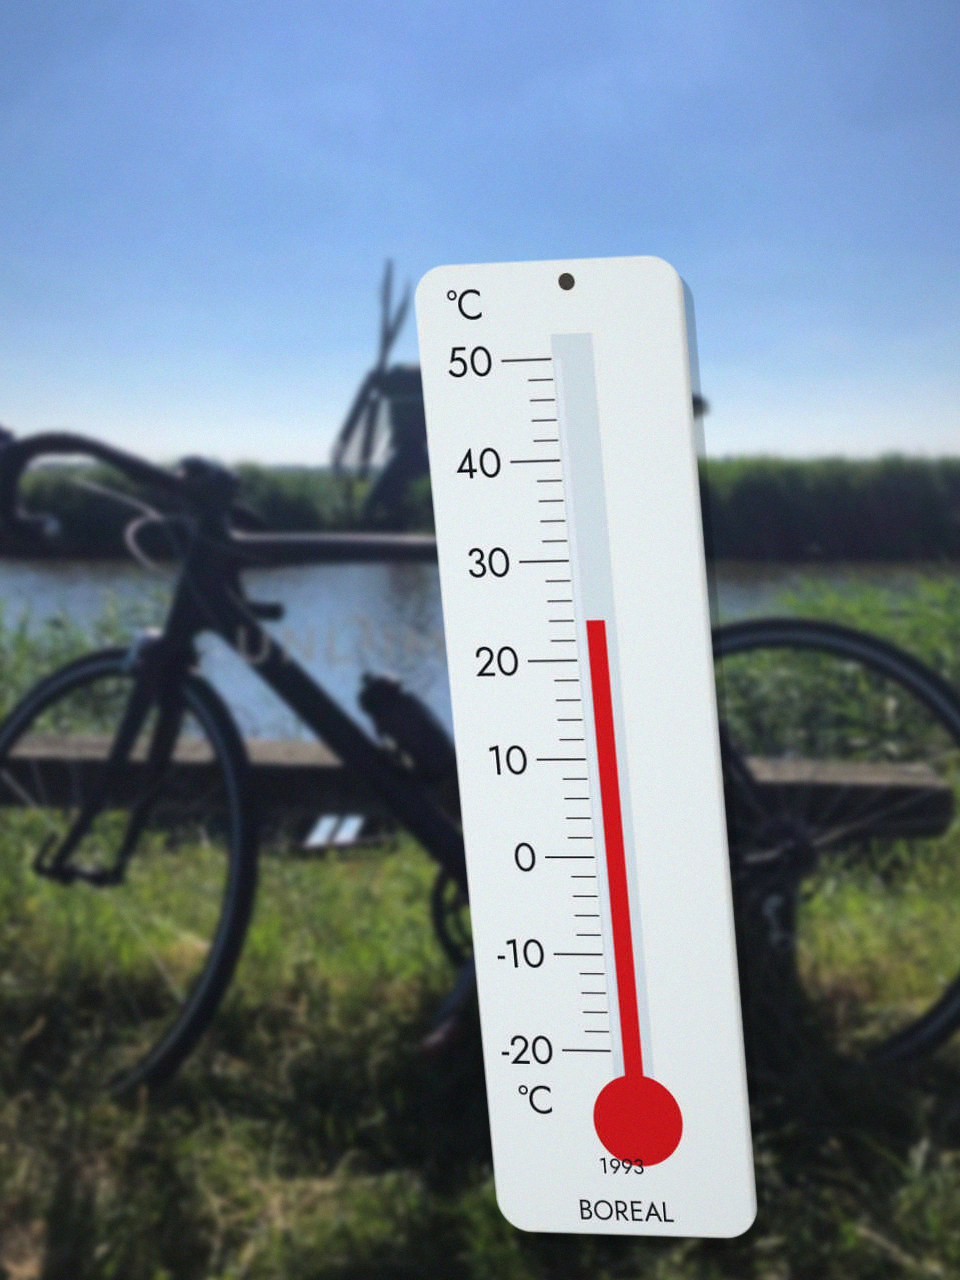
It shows value=24 unit=°C
